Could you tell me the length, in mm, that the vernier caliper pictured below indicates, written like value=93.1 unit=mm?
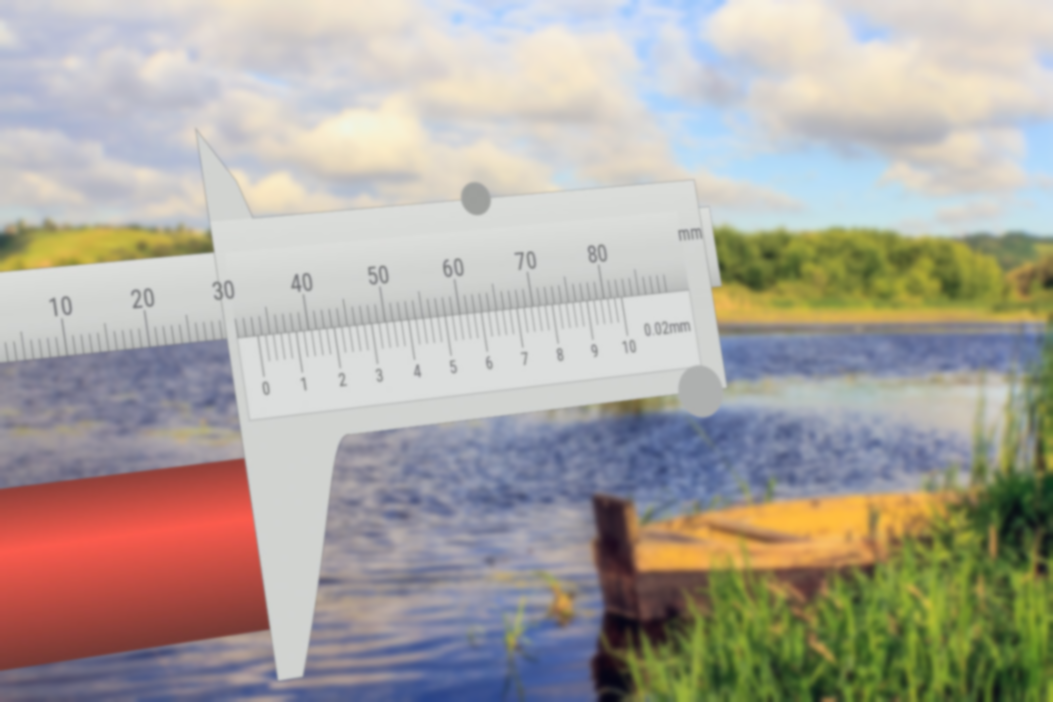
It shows value=33.5 unit=mm
